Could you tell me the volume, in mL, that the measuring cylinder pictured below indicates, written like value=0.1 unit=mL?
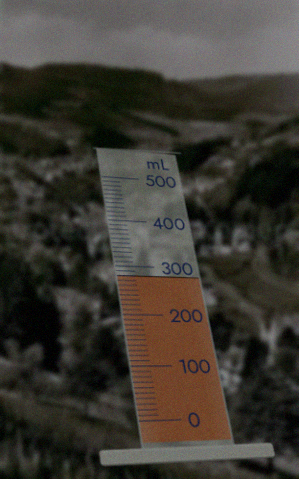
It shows value=280 unit=mL
